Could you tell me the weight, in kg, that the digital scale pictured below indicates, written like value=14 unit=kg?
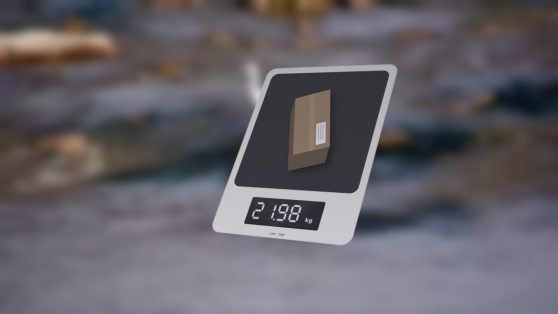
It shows value=21.98 unit=kg
